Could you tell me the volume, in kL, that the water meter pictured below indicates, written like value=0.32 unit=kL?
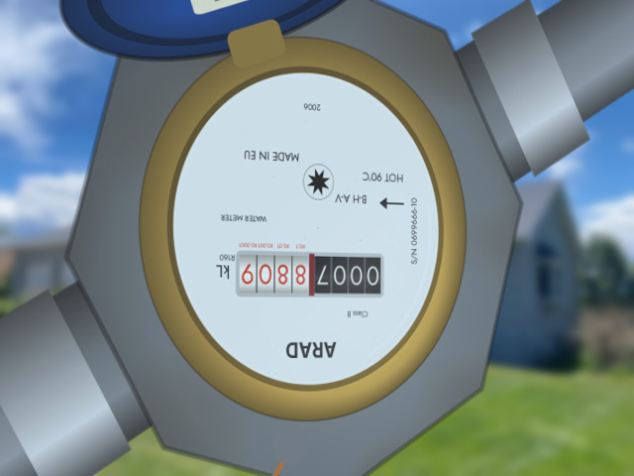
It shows value=7.8809 unit=kL
